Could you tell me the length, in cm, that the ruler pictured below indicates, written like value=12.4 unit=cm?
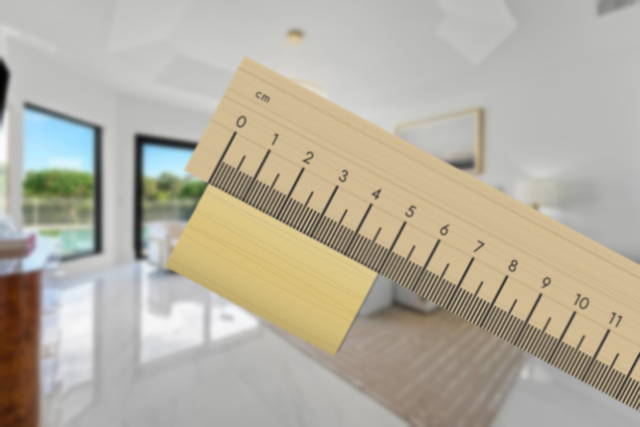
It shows value=5 unit=cm
